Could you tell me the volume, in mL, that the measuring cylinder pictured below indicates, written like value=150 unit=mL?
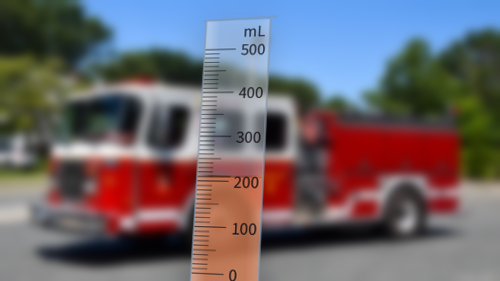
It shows value=210 unit=mL
